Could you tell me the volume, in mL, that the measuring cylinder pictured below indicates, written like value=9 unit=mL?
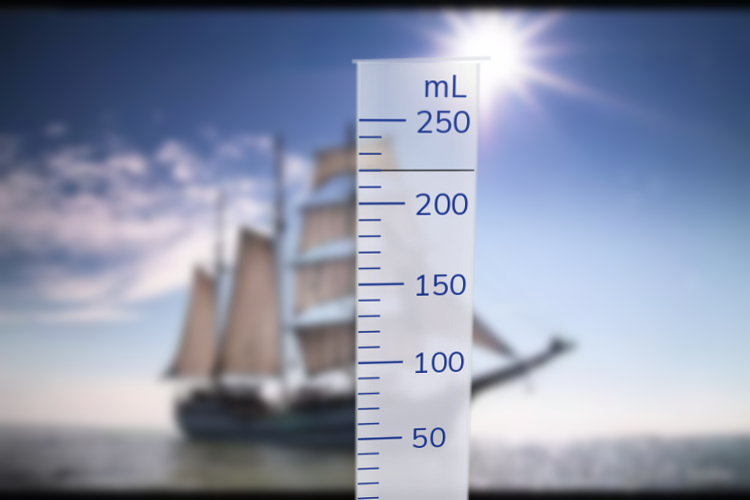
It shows value=220 unit=mL
